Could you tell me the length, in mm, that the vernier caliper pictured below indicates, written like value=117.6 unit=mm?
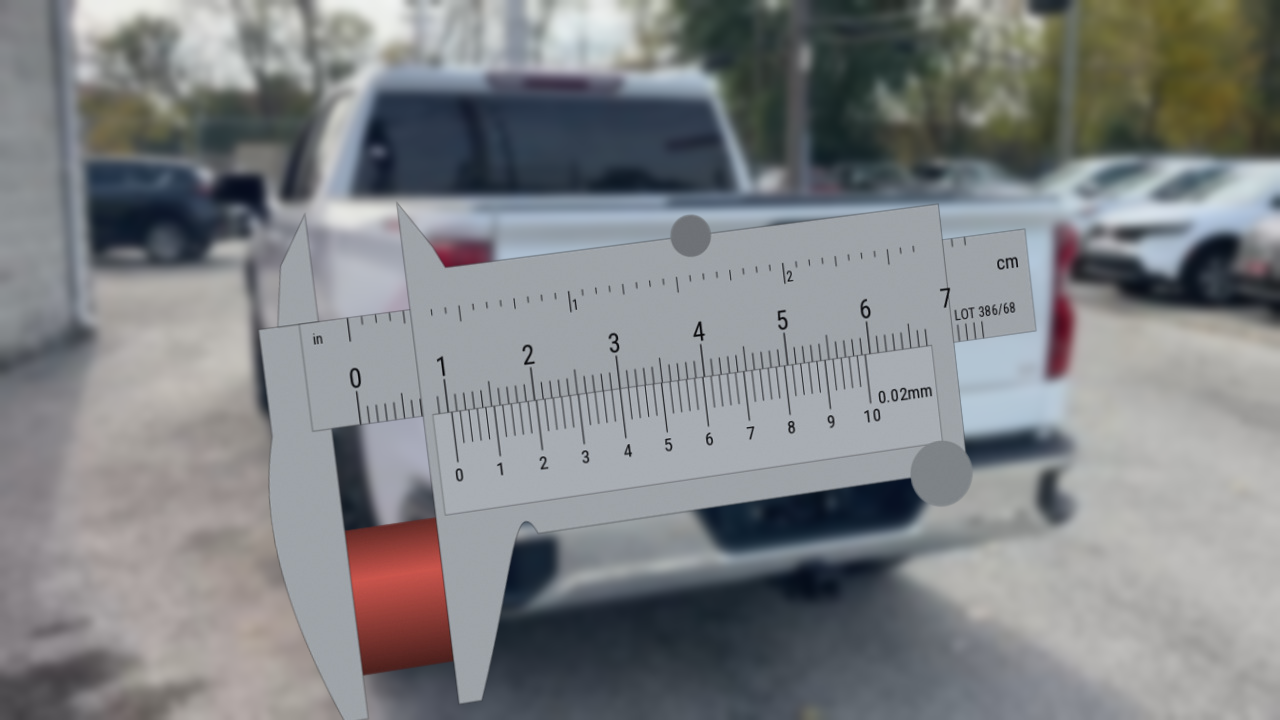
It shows value=10.4 unit=mm
